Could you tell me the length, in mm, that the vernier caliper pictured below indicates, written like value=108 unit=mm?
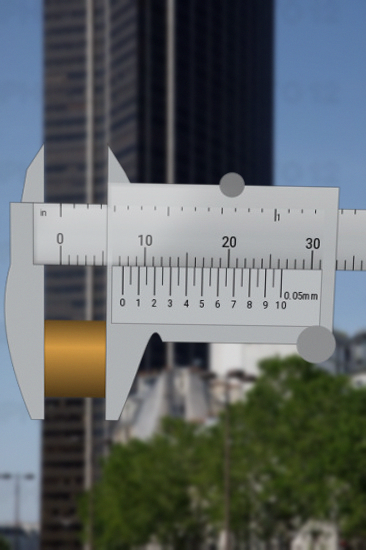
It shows value=7.4 unit=mm
